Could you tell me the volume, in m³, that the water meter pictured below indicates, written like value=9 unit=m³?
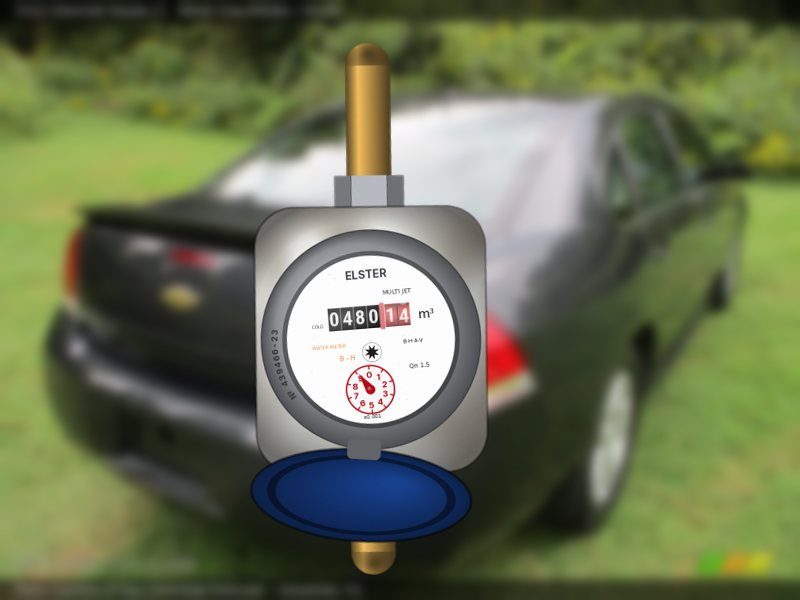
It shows value=480.139 unit=m³
